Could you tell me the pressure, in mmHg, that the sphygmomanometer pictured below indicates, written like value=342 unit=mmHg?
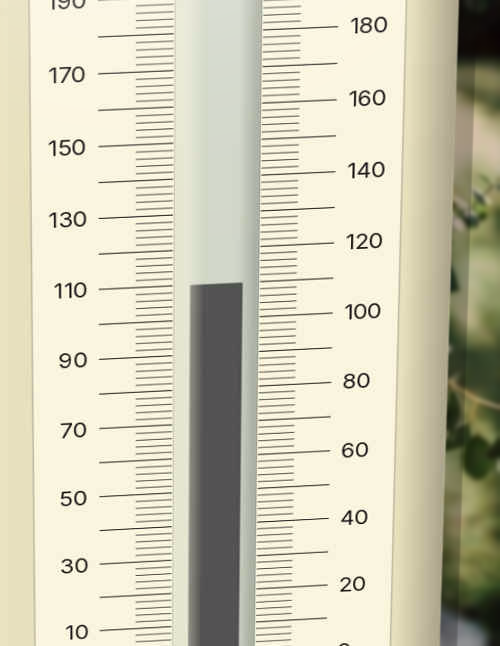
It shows value=110 unit=mmHg
